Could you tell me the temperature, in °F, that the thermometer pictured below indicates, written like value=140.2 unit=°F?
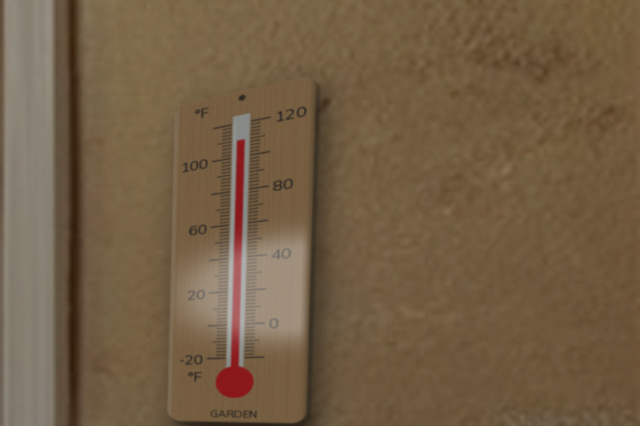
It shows value=110 unit=°F
